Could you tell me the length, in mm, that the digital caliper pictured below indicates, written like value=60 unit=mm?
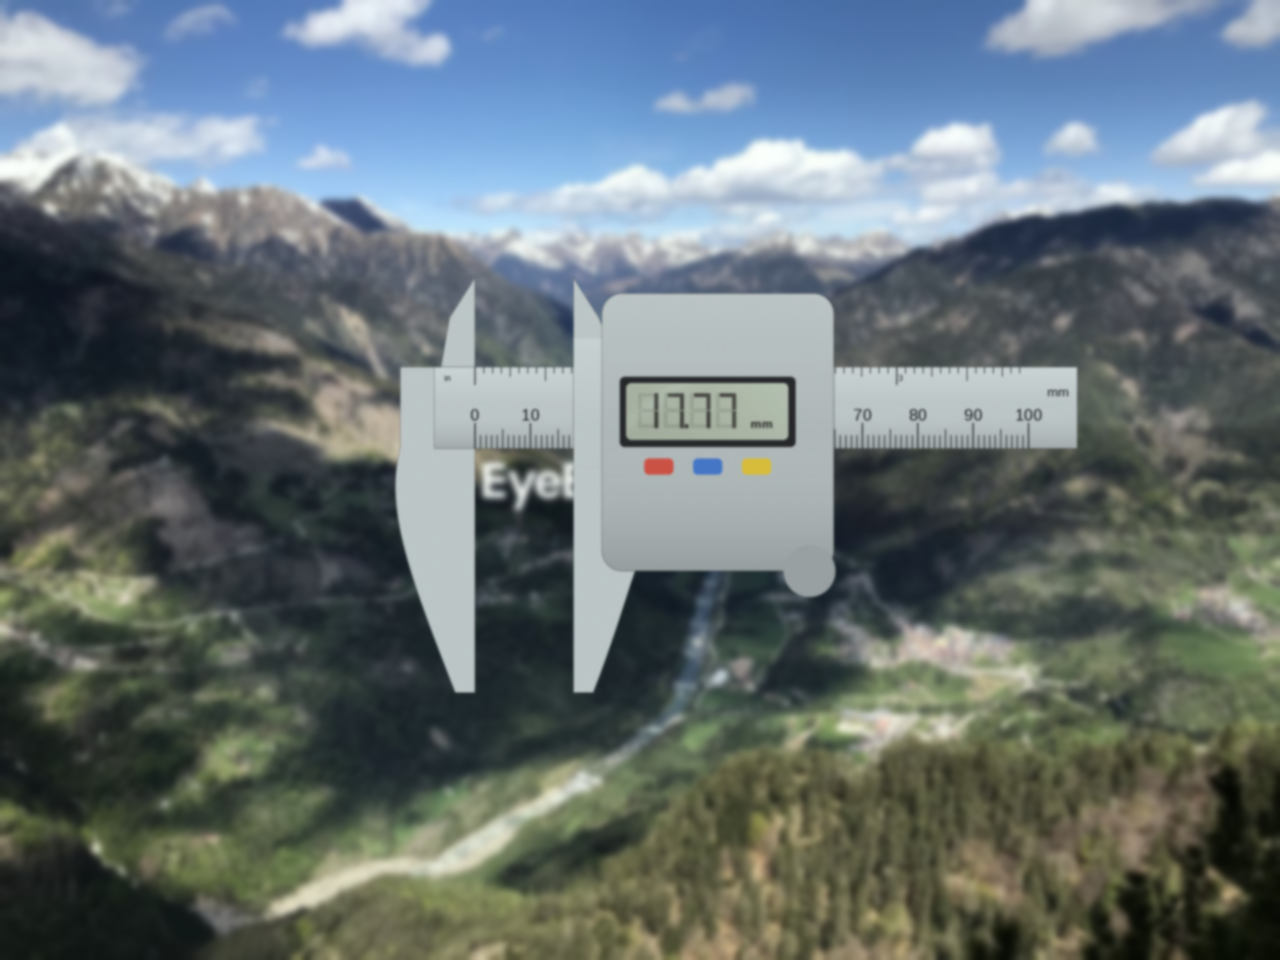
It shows value=17.77 unit=mm
